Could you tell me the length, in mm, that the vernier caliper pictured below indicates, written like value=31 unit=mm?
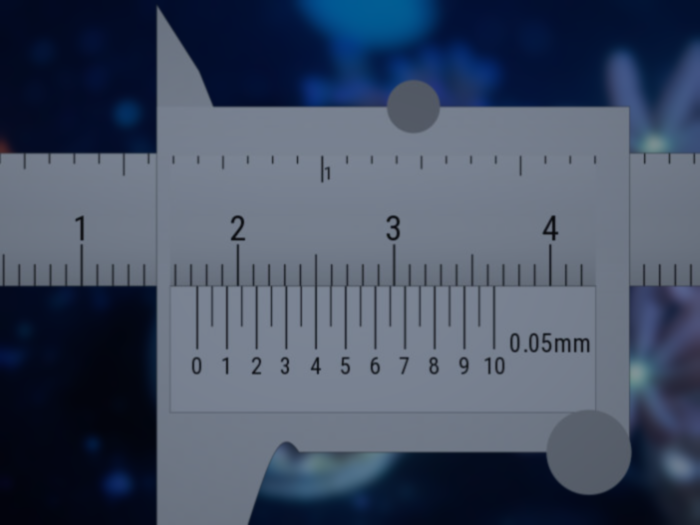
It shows value=17.4 unit=mm
